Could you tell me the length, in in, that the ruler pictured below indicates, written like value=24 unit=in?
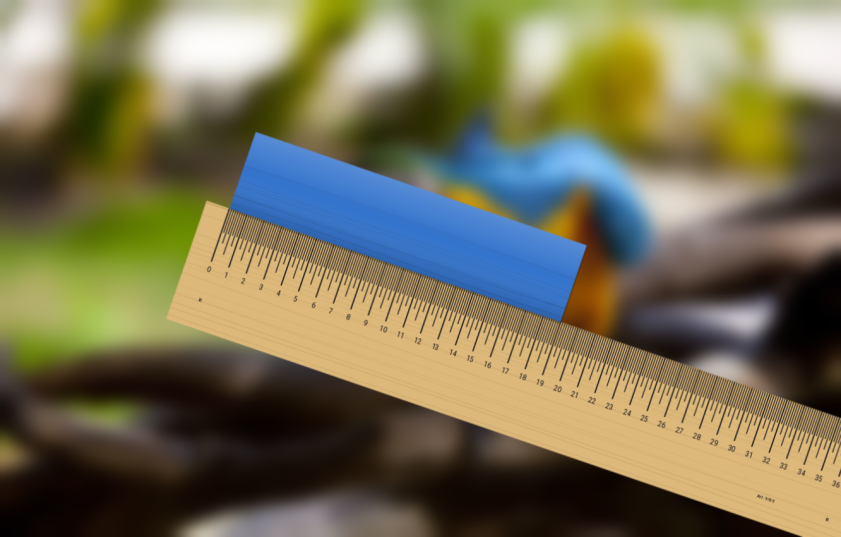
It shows value=19 unit=in
